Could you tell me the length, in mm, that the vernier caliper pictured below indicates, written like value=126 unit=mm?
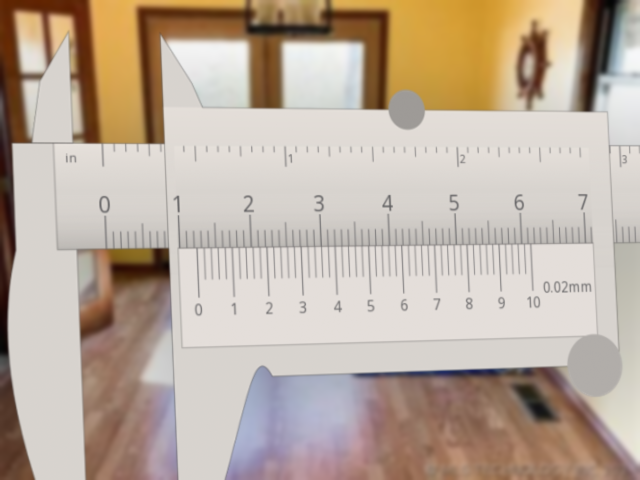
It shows value=12.4 unit=mm
